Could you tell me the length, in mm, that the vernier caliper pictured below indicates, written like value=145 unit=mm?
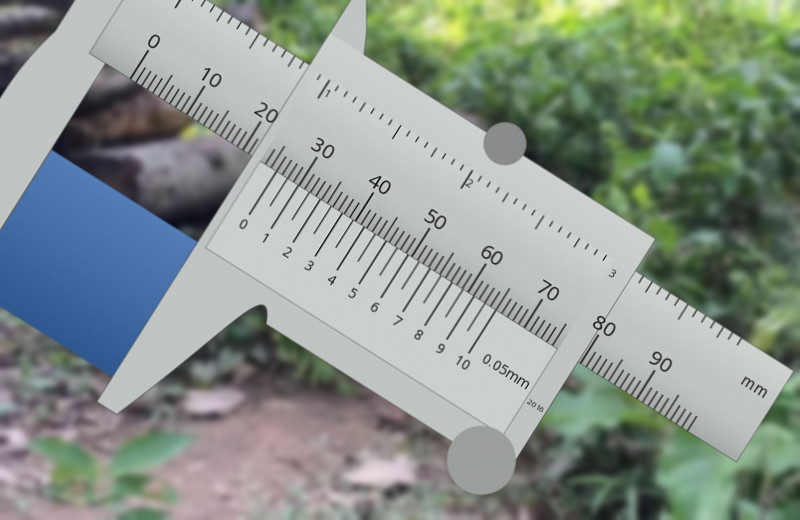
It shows value=26.0 unit=mm
